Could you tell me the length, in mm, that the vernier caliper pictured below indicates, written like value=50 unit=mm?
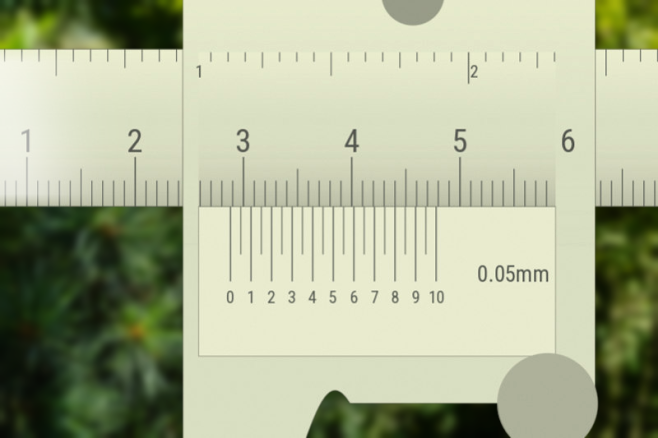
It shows value=28.8 unit=mm
